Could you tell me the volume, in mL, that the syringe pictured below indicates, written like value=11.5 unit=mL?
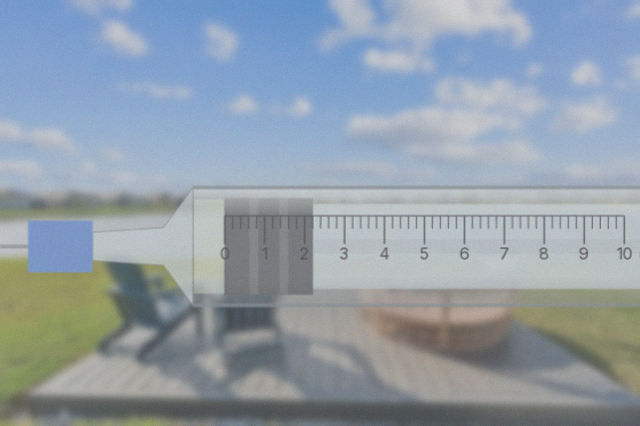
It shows value=0 unit=mL
